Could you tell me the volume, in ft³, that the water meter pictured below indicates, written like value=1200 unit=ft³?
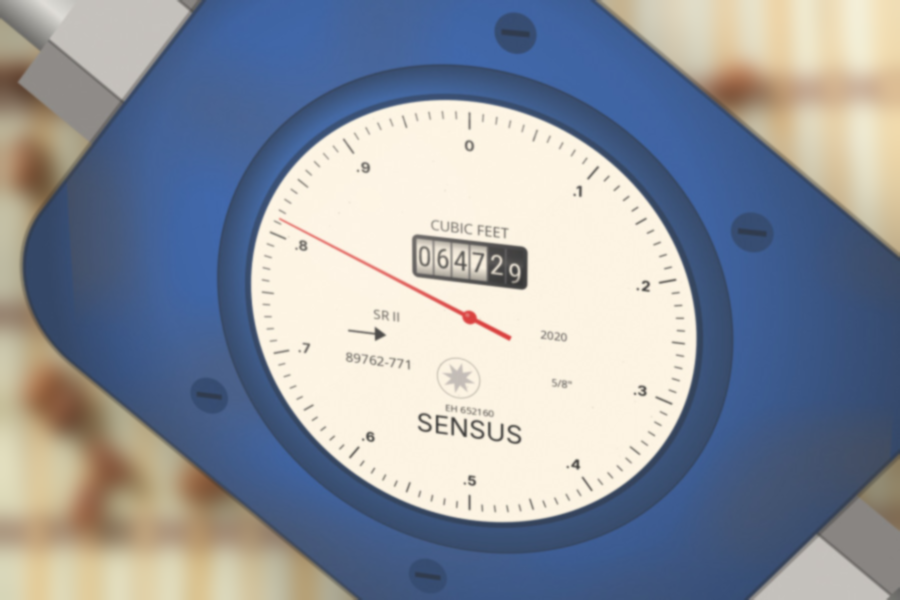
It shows value=64728.81 unit=ft³
